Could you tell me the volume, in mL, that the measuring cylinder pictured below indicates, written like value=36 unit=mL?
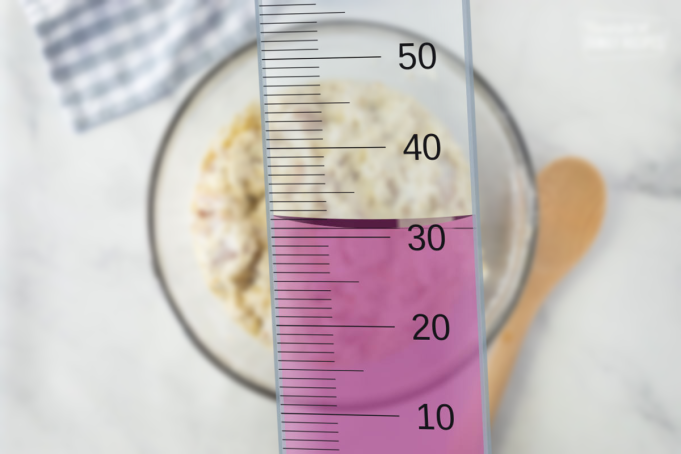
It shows value=31 unit=mL
